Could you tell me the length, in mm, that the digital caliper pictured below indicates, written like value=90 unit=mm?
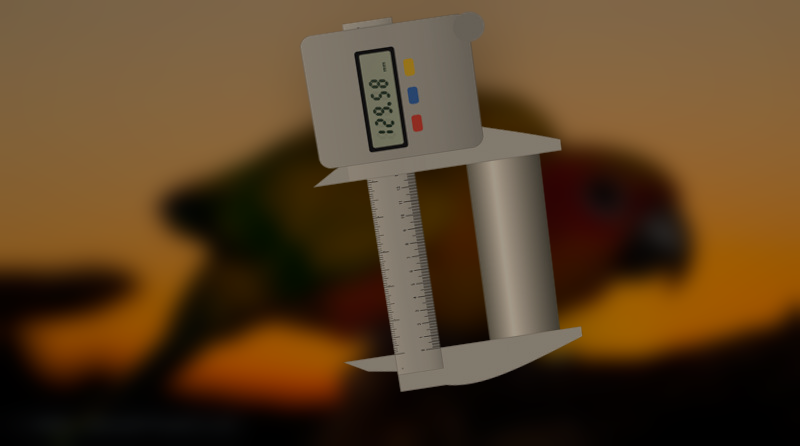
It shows value=129.58 unit=mm
